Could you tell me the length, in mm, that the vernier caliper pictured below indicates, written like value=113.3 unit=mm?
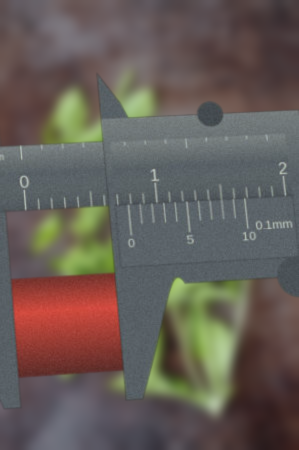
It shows value=7.8 unit=mm
